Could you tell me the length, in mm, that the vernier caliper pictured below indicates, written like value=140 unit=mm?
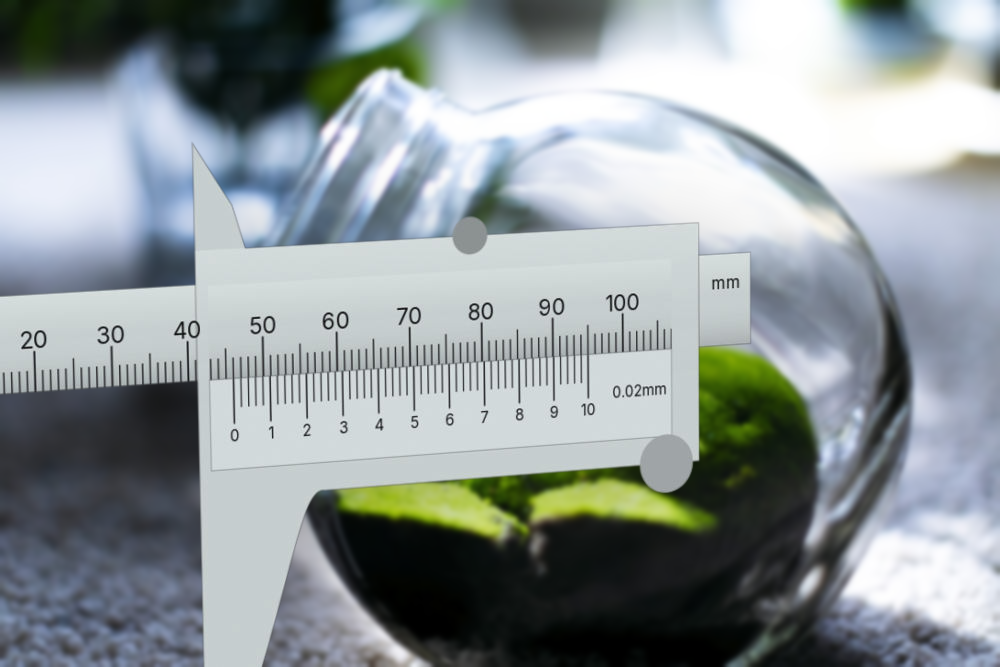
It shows value=46.0 unit=mm
